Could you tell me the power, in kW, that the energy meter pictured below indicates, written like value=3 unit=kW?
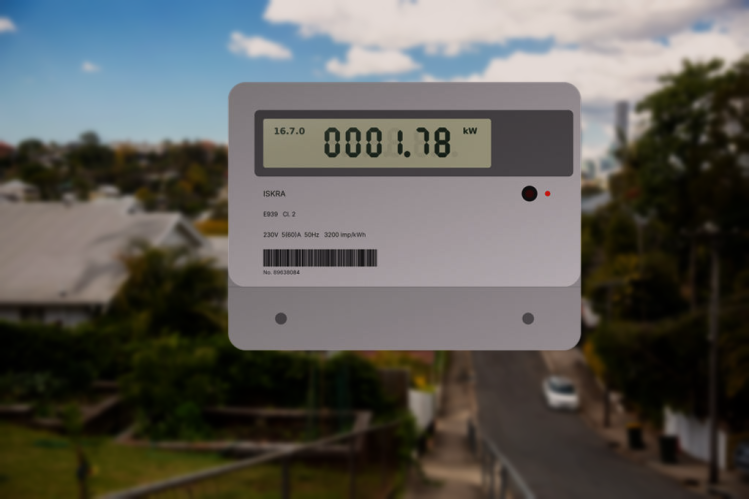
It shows value=1.78 unit=kW
